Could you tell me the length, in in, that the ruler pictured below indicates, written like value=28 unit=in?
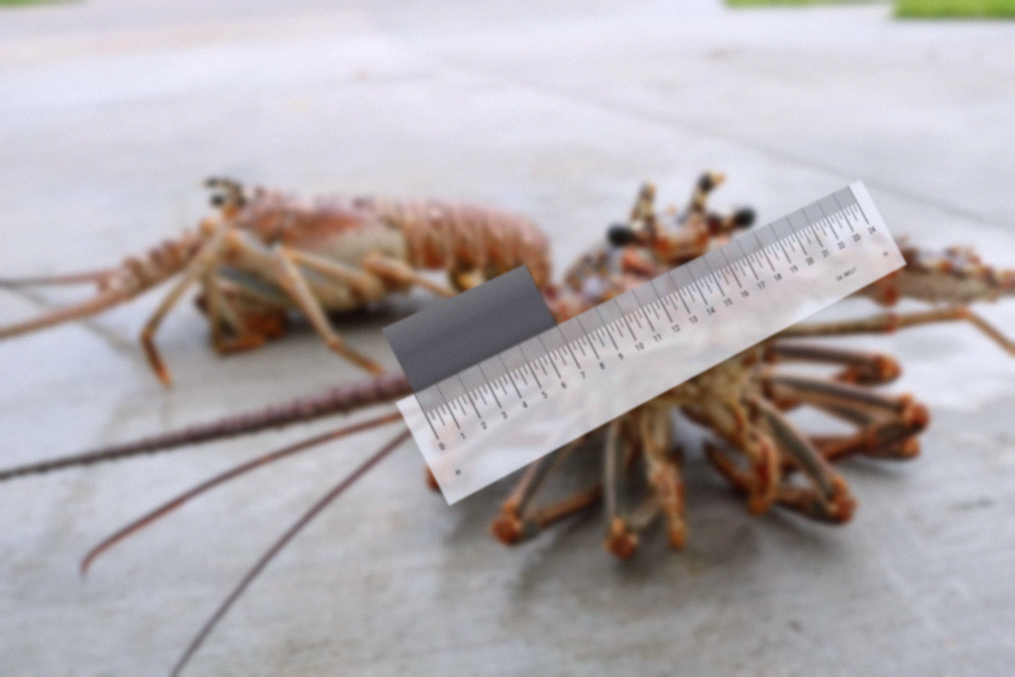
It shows value=7 unit=in
